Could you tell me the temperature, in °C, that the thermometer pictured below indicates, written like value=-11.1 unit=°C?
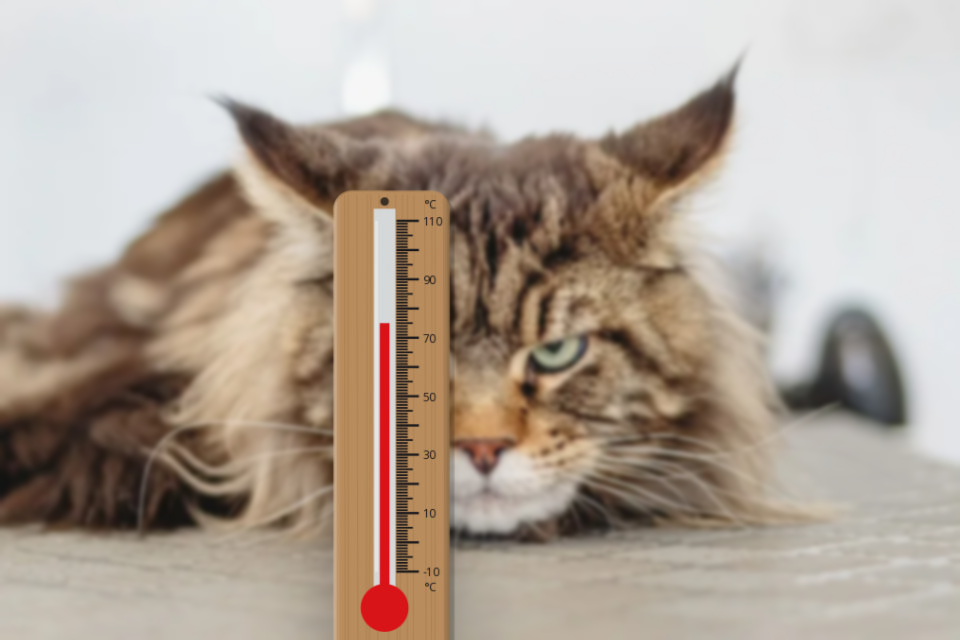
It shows value=75 unit=°C
